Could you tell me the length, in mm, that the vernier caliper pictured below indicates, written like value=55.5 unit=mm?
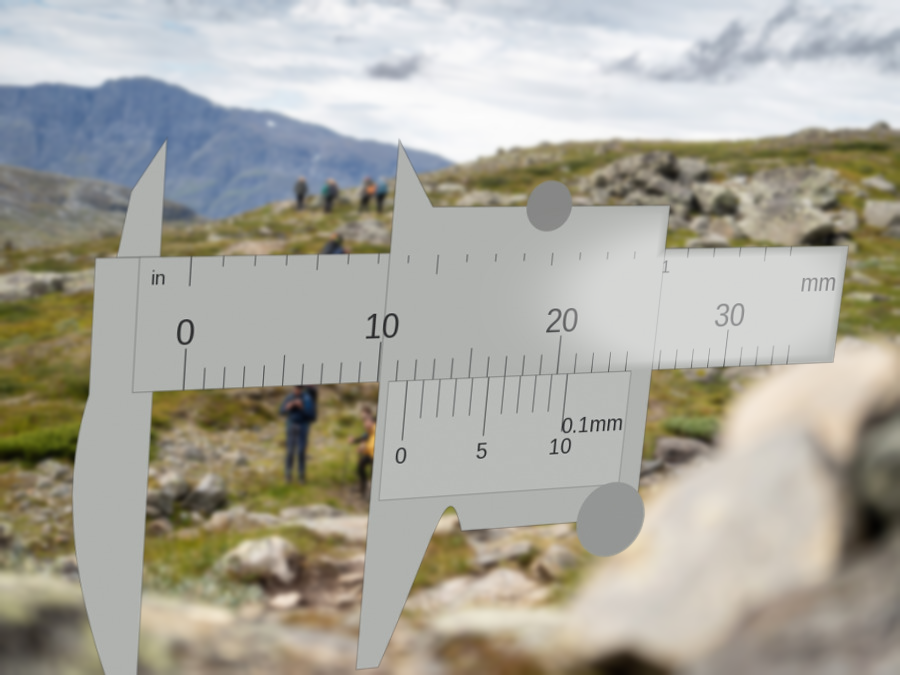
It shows value=11.6 unit=mm
